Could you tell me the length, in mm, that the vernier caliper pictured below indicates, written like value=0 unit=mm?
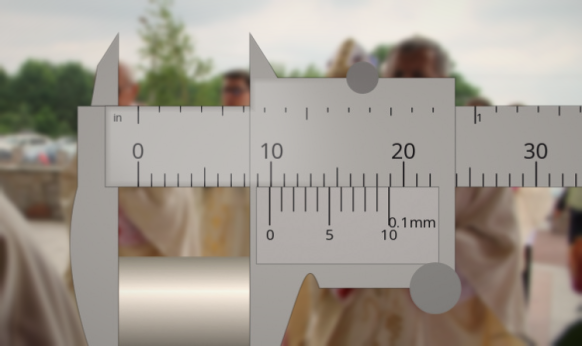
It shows value=9.9 unit=mm
